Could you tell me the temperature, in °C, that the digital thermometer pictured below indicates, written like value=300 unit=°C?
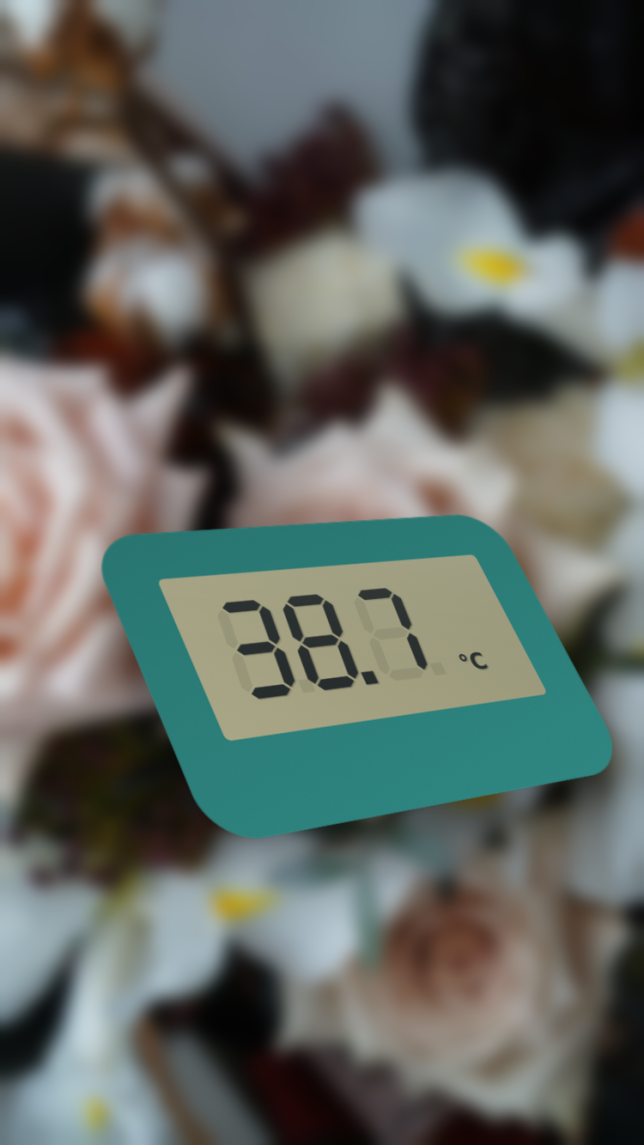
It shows value=38.7 unit=°C
